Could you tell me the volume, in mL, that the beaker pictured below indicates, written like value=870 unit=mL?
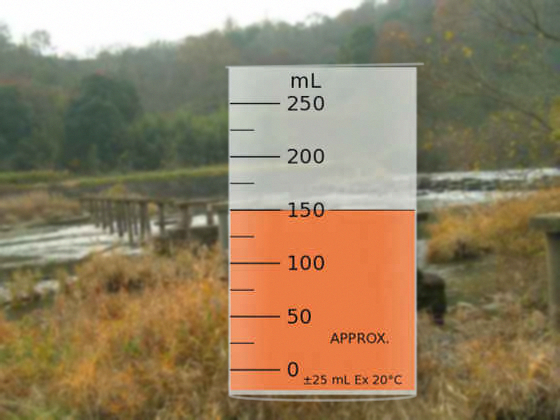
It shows value=150 unit=mL
